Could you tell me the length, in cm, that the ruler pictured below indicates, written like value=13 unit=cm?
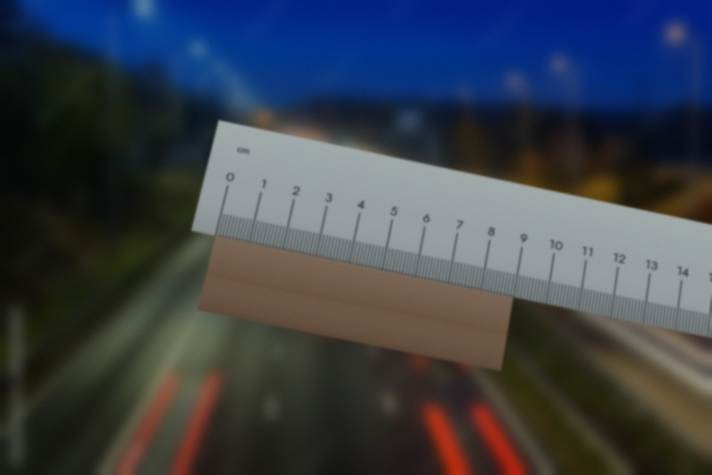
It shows value=9 unit=cm
